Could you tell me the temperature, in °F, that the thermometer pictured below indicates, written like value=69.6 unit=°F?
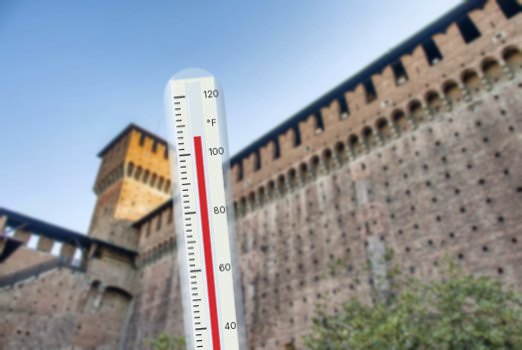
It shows value=106 unit=°F
